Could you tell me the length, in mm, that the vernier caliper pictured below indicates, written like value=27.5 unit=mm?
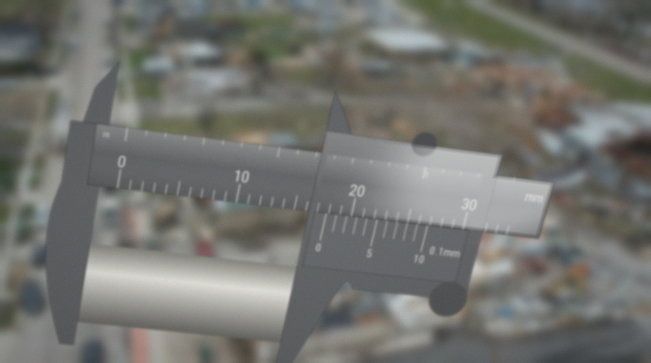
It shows value=17.8 unit=mm
